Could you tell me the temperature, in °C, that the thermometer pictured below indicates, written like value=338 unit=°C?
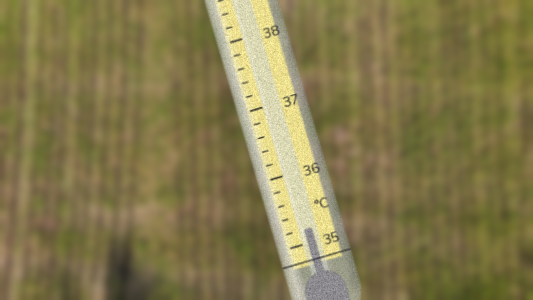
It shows value=35.2 unit=°C
